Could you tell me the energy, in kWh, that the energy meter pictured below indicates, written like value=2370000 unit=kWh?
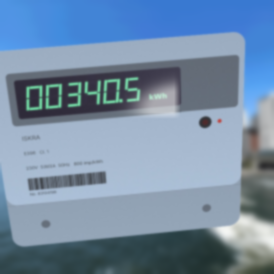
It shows value=340.5 unit=kWh
